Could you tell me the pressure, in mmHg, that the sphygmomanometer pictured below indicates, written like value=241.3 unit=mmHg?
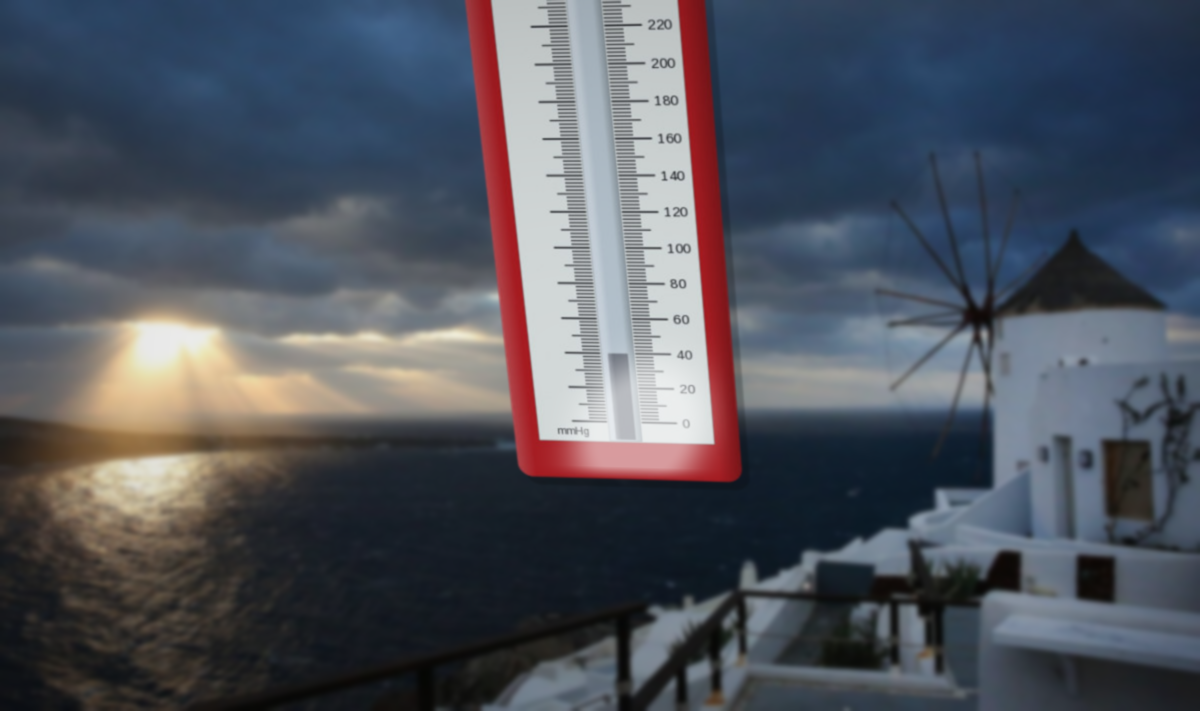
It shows value=40 unit=mmHg
